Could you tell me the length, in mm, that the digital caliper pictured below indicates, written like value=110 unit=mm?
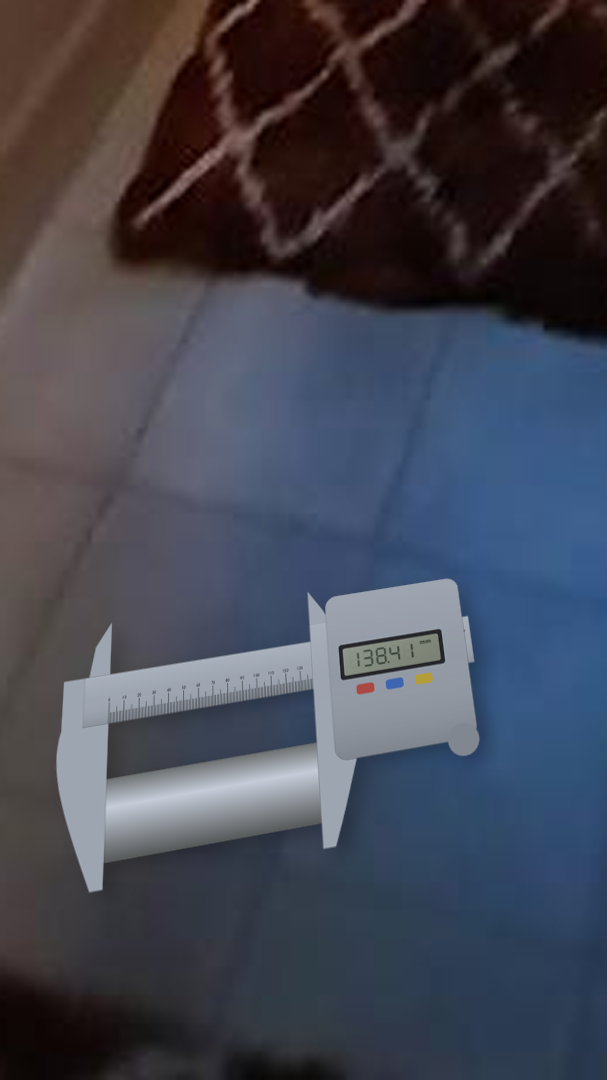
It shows value=138.41 unit=mm
